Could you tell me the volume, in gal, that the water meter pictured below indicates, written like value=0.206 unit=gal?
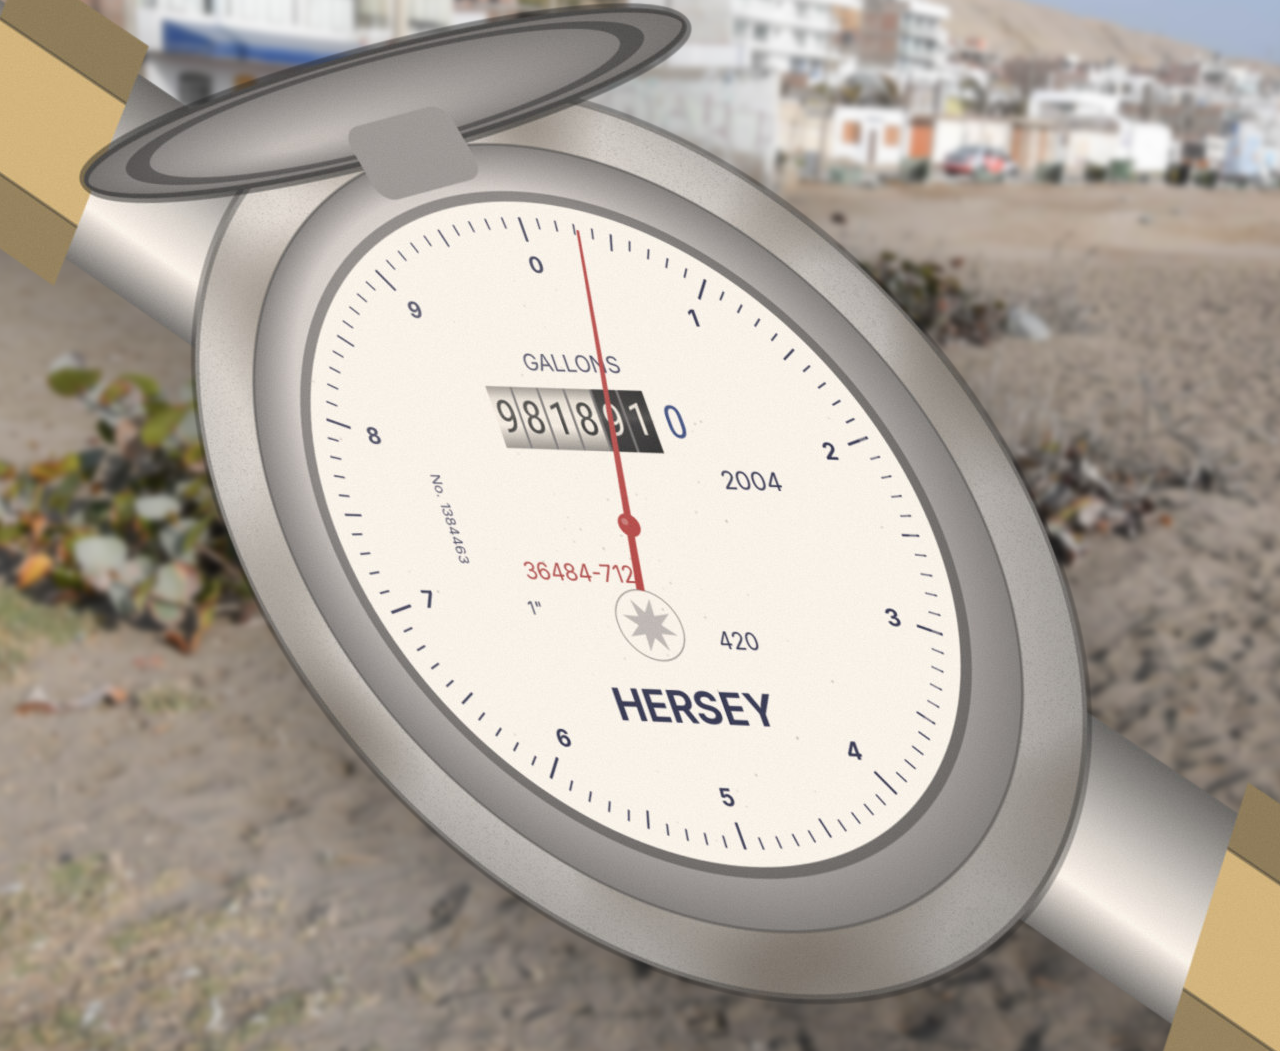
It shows value=9818910.3 unit=gal
